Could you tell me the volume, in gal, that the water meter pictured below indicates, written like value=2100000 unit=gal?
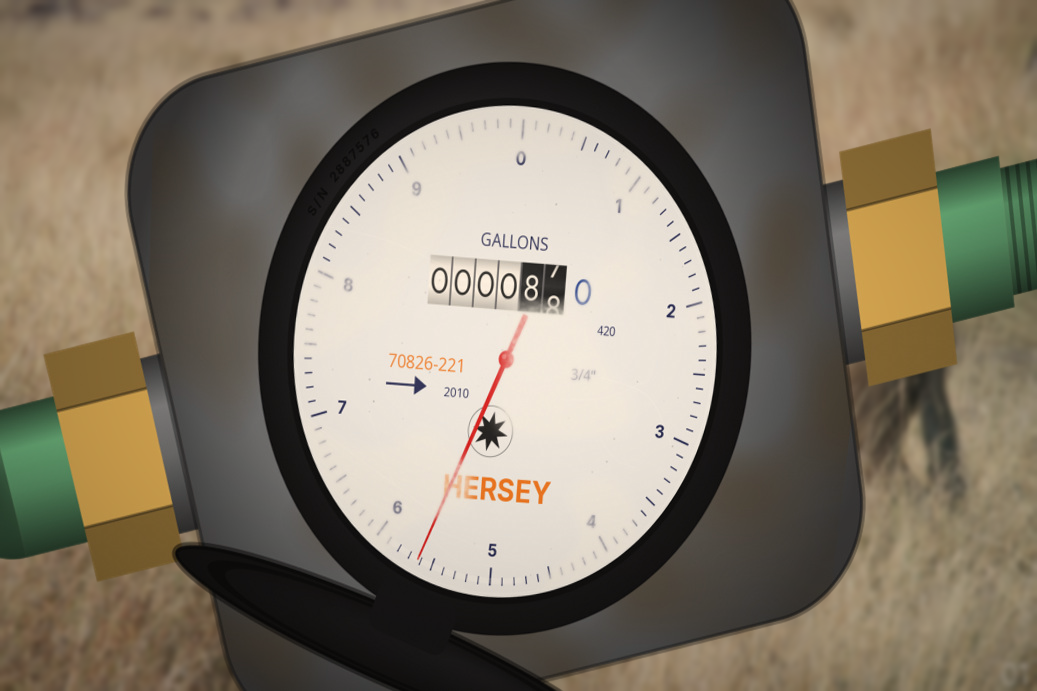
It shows value=875.6 unit=gal
